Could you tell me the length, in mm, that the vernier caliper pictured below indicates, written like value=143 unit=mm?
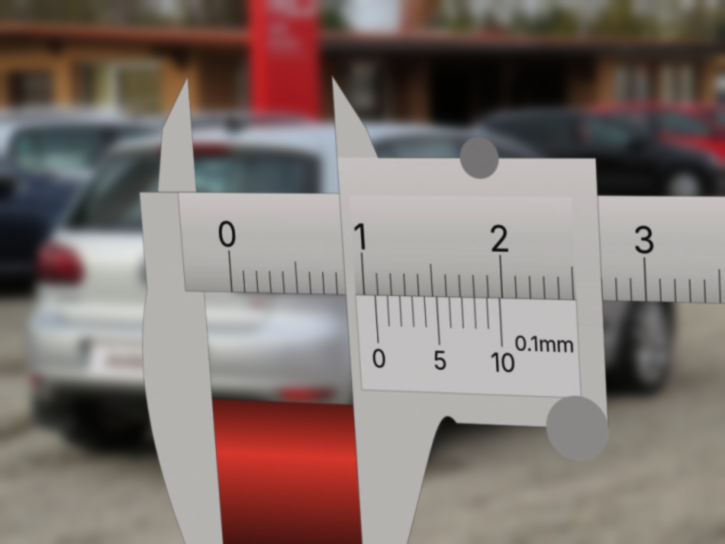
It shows value=10.8 unit=mm
